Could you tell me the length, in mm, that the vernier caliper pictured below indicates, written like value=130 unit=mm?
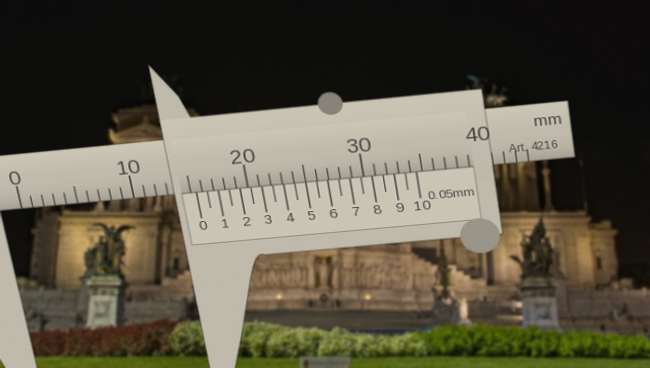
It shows value=15.5 unit=mm
